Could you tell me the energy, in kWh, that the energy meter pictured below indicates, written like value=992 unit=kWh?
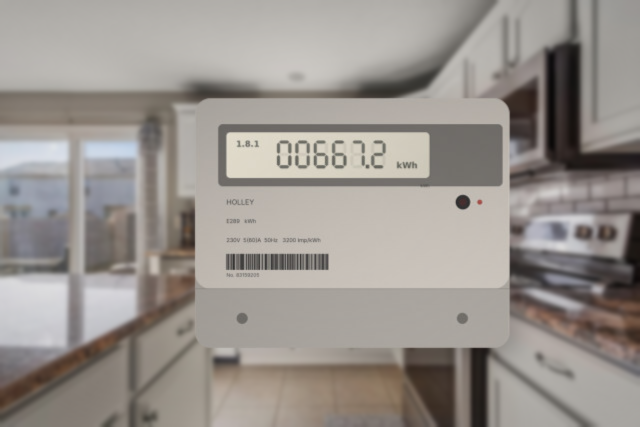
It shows value=667.2 unit=kWh
